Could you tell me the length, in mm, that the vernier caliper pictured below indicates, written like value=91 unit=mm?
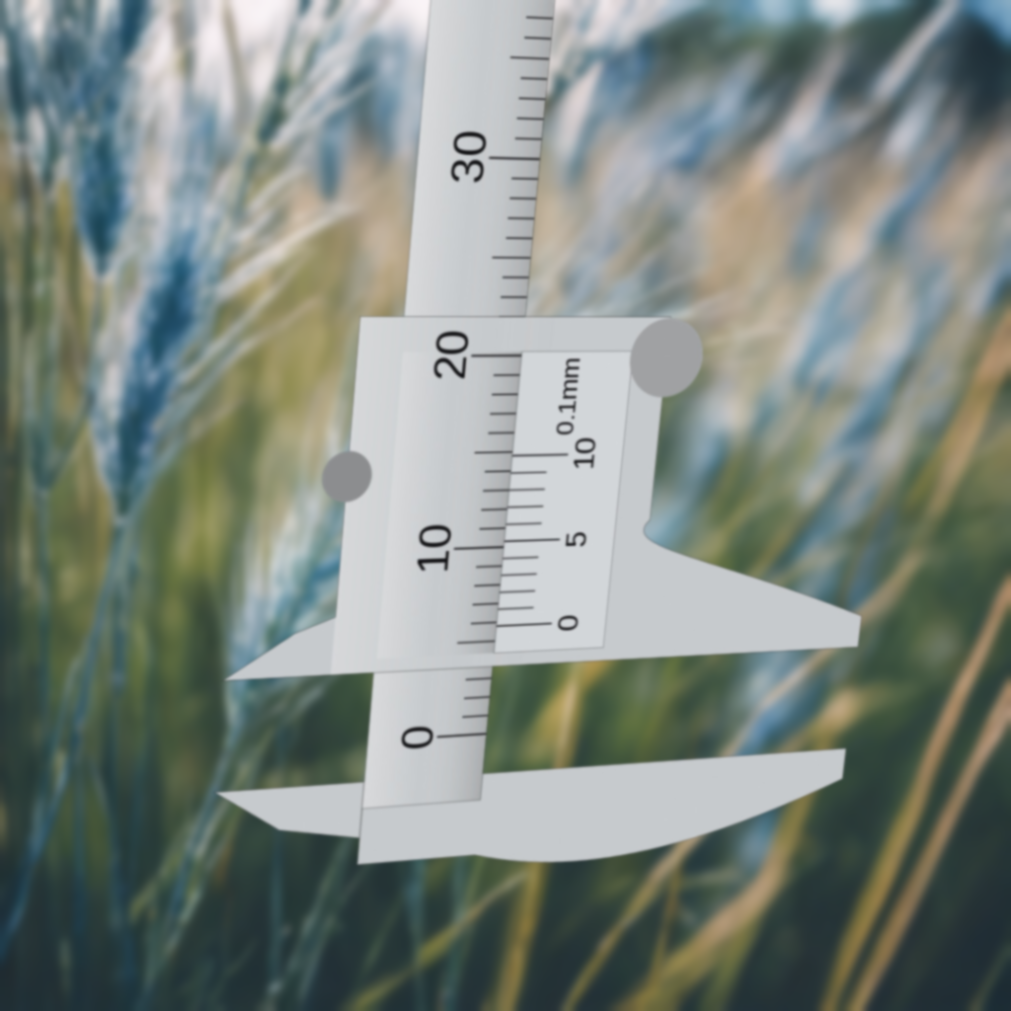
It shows value=5.8 unit=mm
